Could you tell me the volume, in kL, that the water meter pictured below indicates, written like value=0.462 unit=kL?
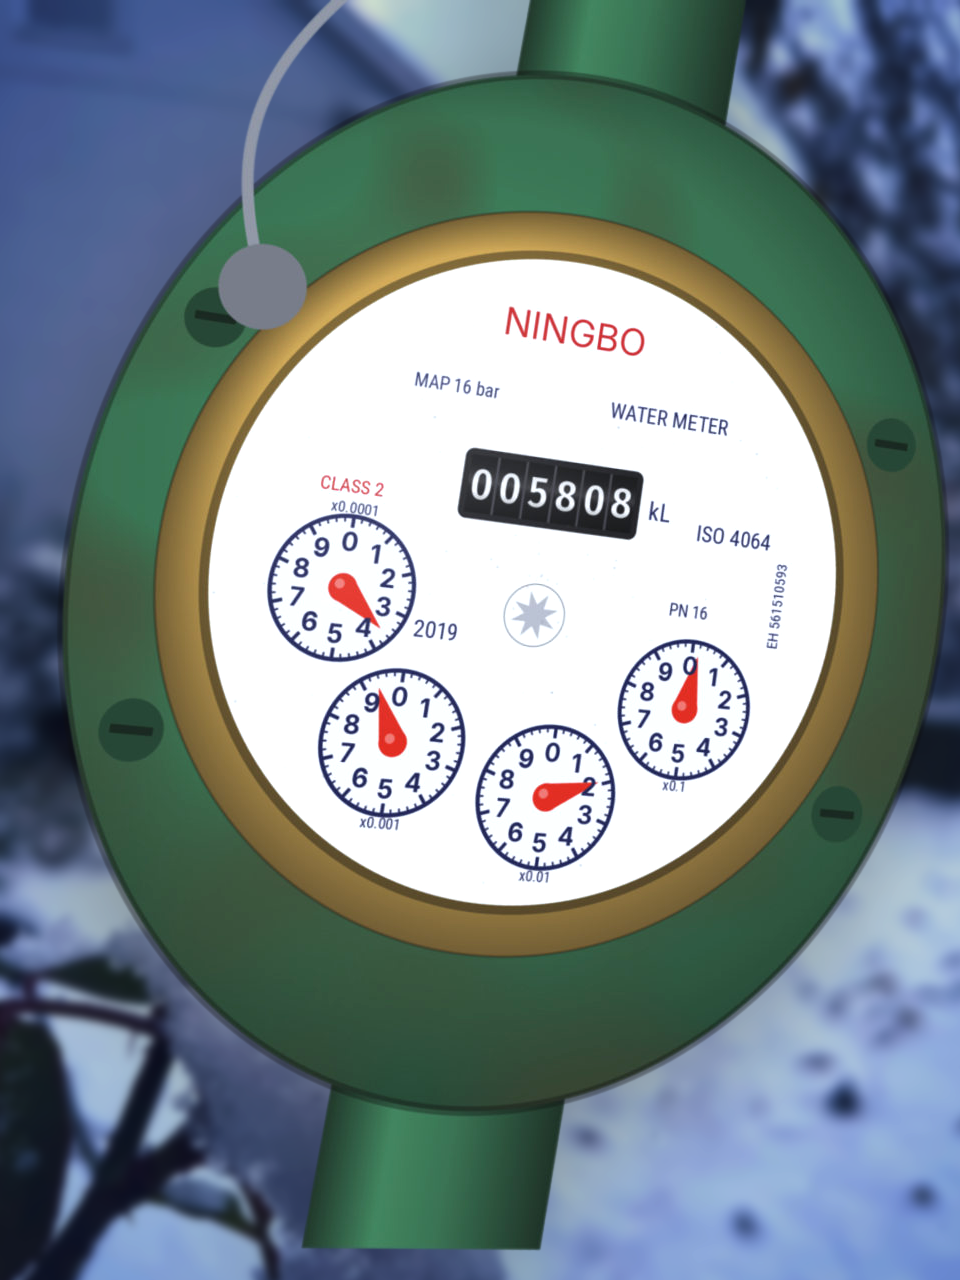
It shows value=5808.0193 unit=kL
